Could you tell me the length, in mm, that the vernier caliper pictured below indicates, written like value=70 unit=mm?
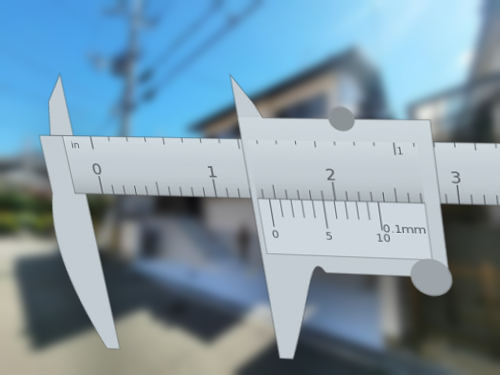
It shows value=14.5 unit=mm
